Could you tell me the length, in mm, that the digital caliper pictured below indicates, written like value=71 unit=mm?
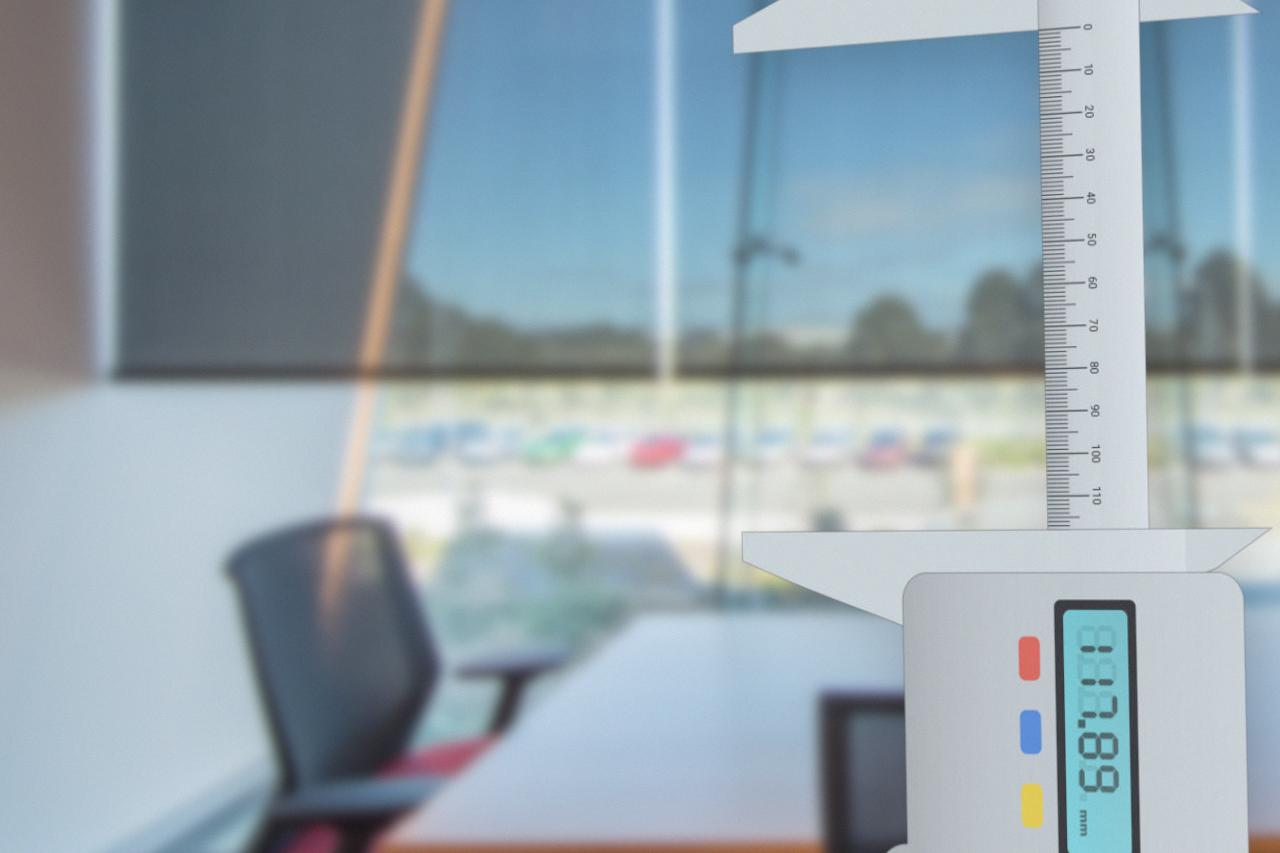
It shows value=117.89 unit=mm
